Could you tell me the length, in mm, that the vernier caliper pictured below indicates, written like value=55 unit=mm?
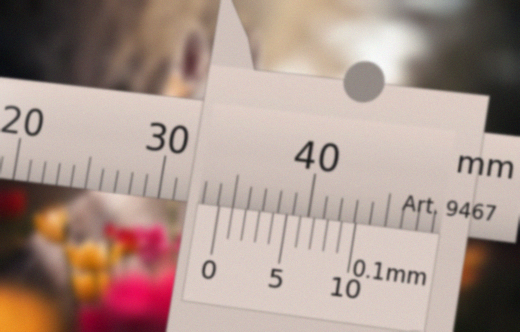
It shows value=34.1 unit=mm
